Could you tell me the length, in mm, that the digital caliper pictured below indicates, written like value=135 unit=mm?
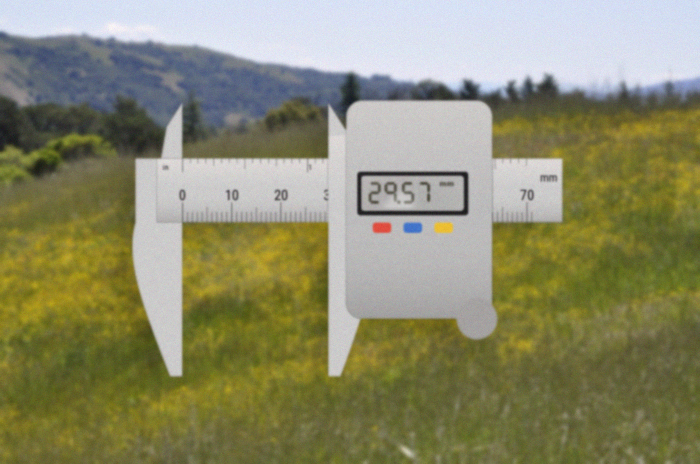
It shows value=29.57 unit=mm
